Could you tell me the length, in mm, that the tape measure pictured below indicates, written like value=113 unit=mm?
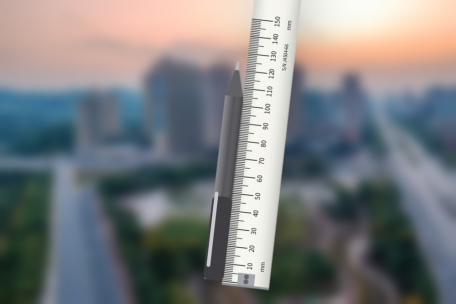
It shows value=125 unit=mm
